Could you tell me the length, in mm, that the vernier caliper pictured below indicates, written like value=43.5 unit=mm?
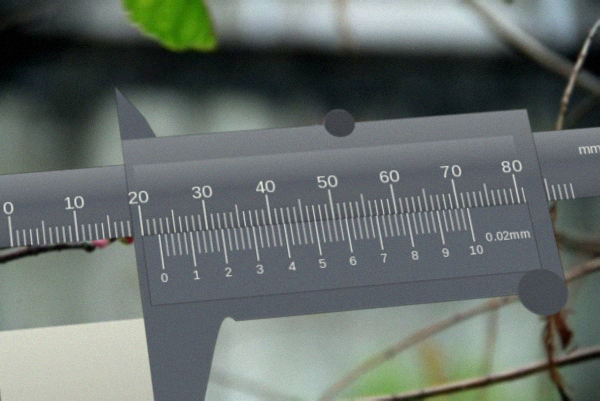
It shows value=22.5 unit=mm
